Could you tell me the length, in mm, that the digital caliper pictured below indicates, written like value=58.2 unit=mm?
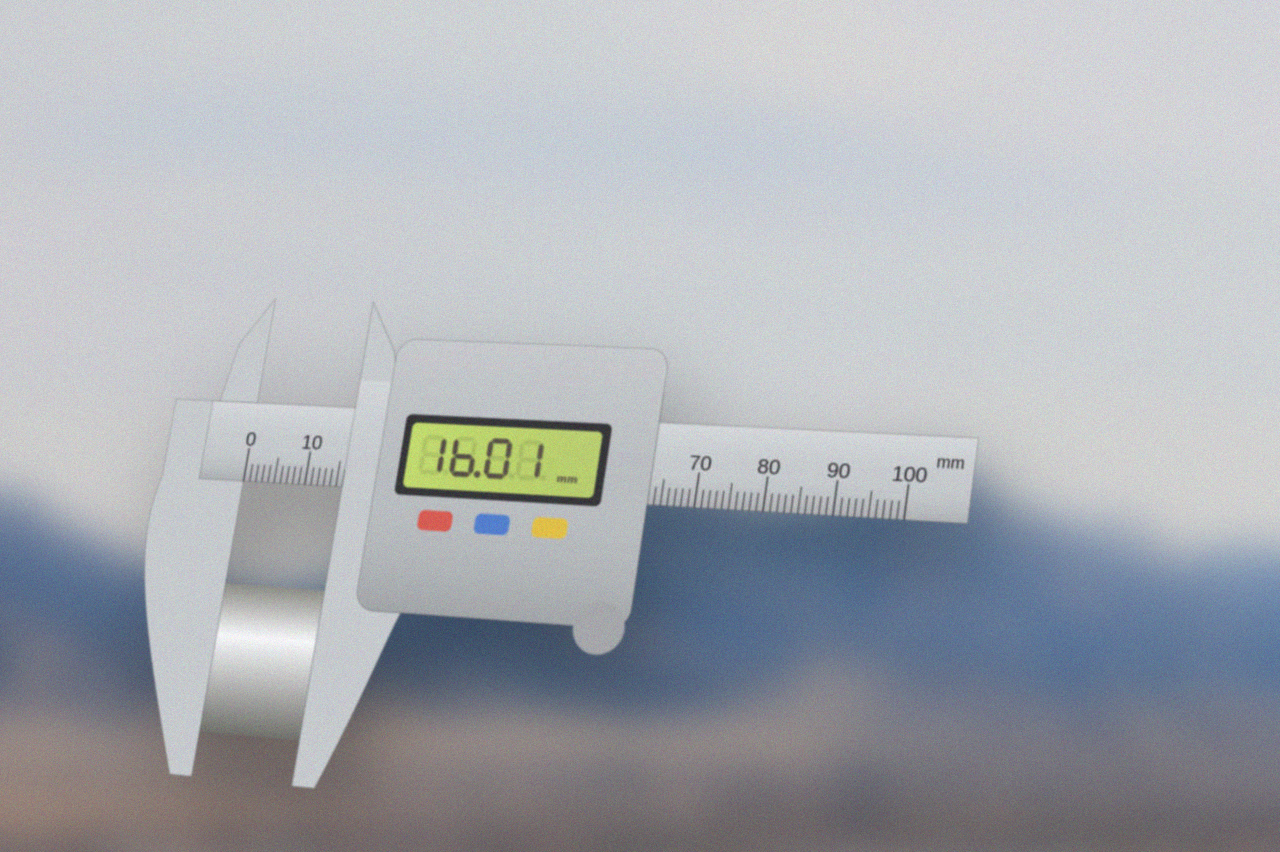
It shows value=16.01 unit=mm
